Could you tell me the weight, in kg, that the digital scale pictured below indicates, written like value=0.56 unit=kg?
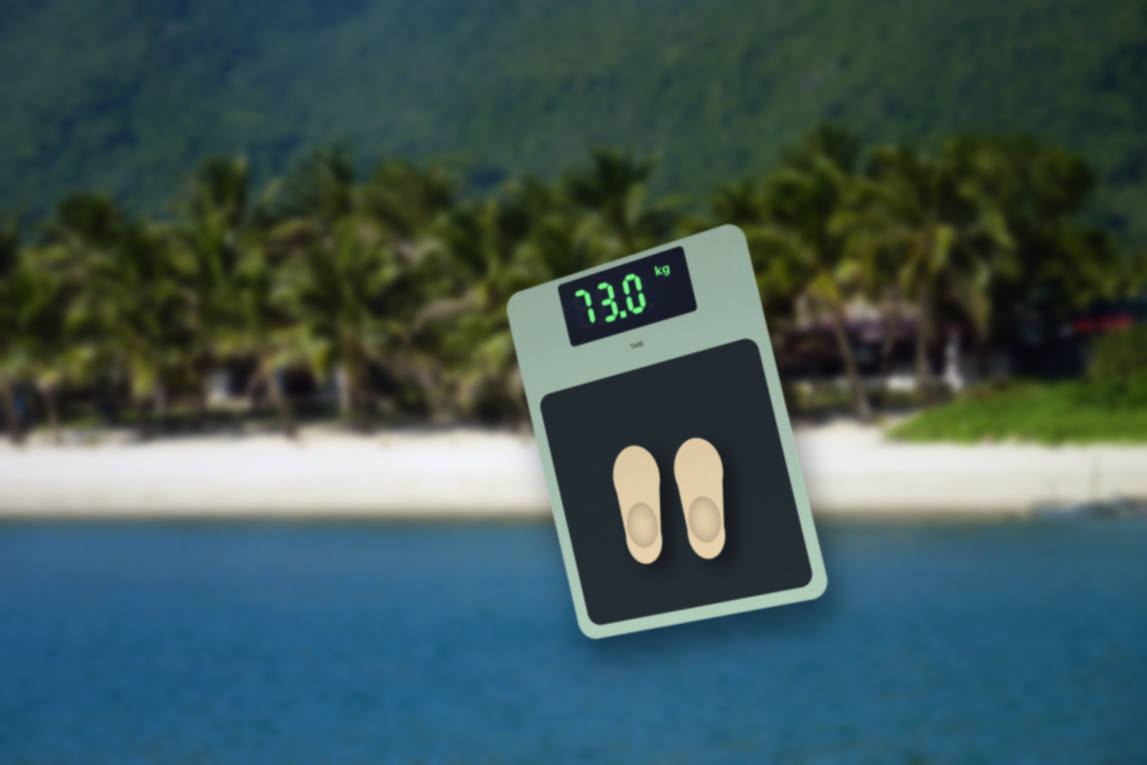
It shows value=73.0 unit=kg
